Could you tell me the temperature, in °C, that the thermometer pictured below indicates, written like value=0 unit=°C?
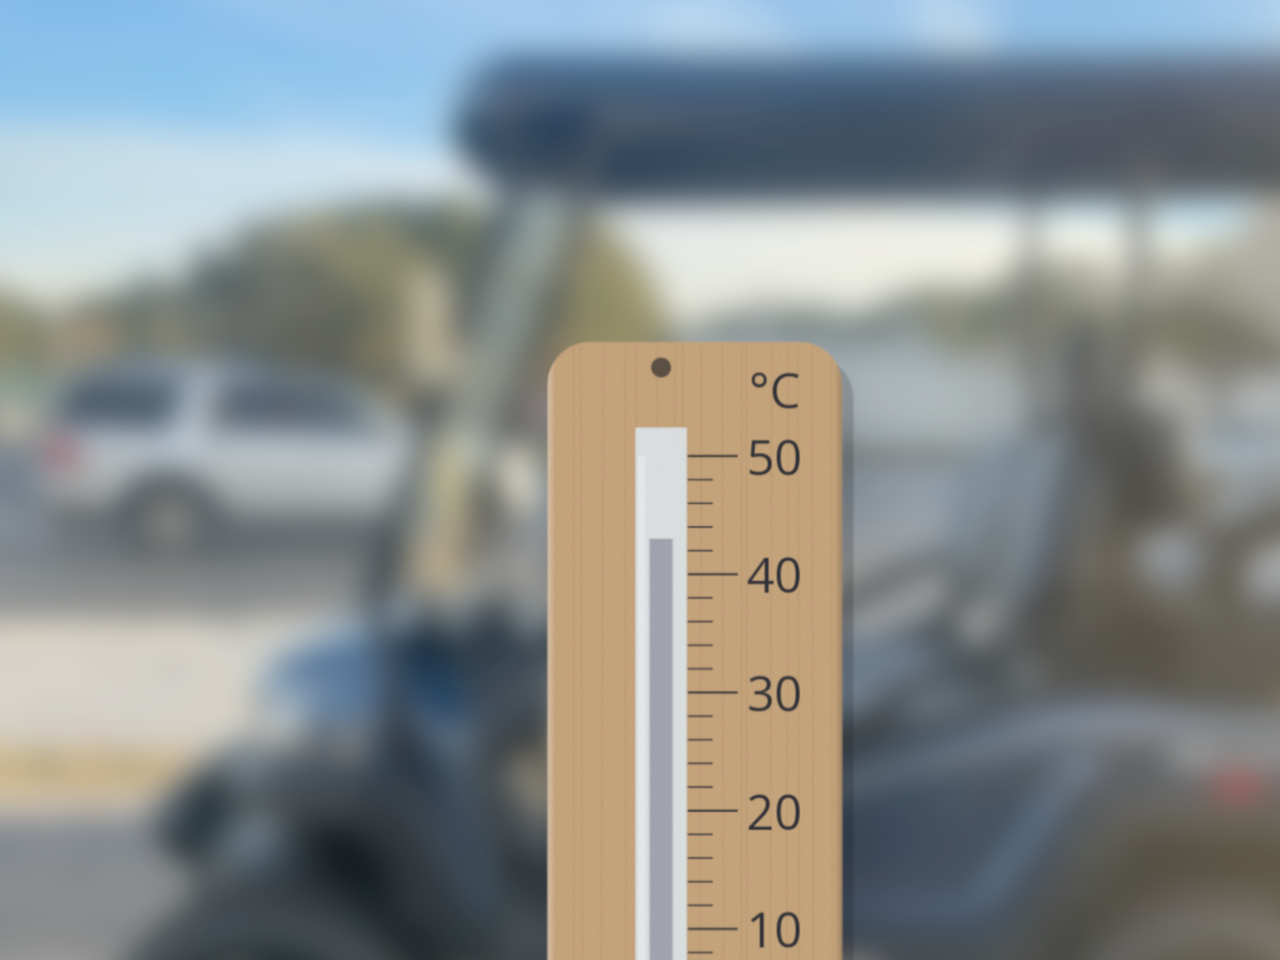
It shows value=43 unit=°C
